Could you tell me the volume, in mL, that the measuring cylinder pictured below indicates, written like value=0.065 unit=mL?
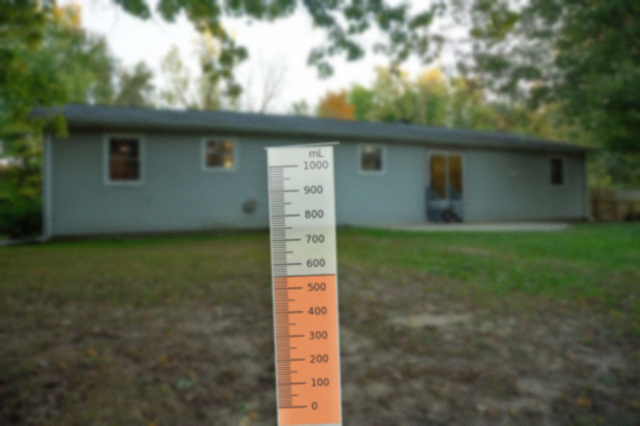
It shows value=550 unit=mL
